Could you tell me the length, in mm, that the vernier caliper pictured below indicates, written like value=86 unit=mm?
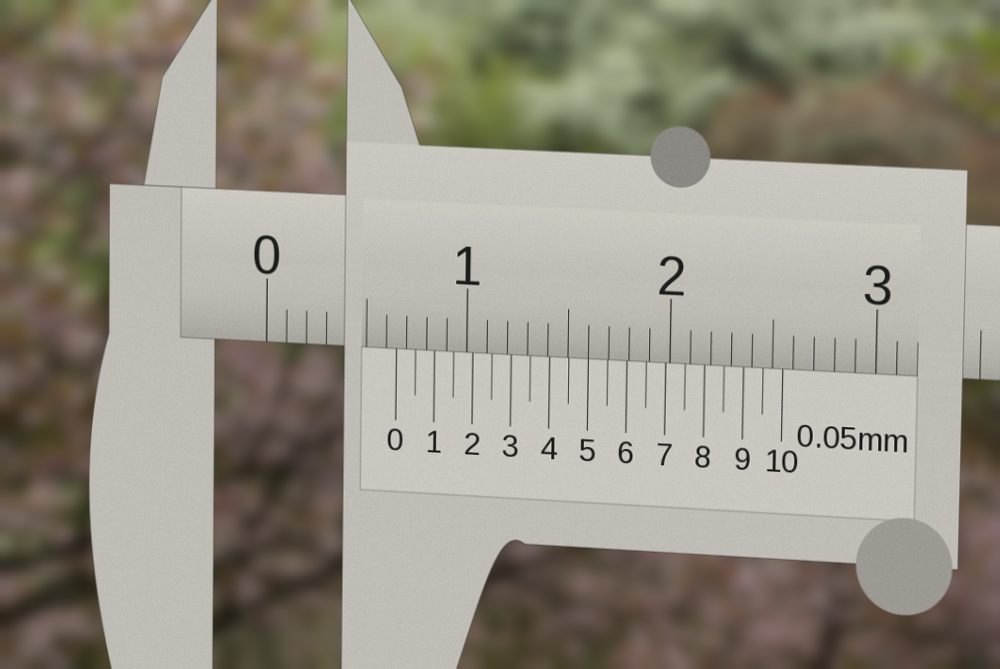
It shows value=6.5 unit=mm
